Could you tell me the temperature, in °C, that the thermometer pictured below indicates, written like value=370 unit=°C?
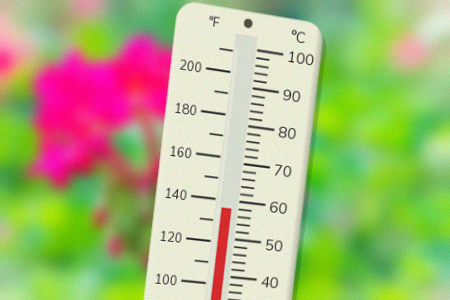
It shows value=58 unit=°C
